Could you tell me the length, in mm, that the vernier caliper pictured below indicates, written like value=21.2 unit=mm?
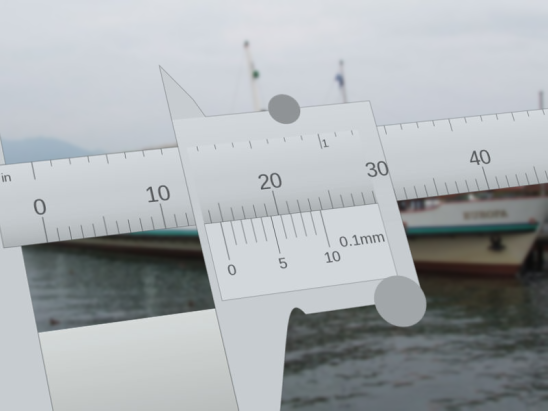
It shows value=14.8 unit=mm
